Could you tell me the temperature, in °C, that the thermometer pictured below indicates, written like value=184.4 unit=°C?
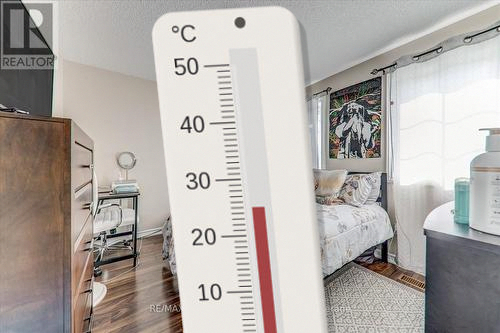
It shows value=25 unit=°C
